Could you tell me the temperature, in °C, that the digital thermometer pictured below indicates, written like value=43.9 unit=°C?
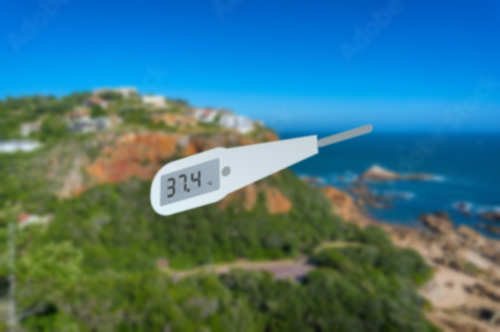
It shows value=37.4 unit=°C
